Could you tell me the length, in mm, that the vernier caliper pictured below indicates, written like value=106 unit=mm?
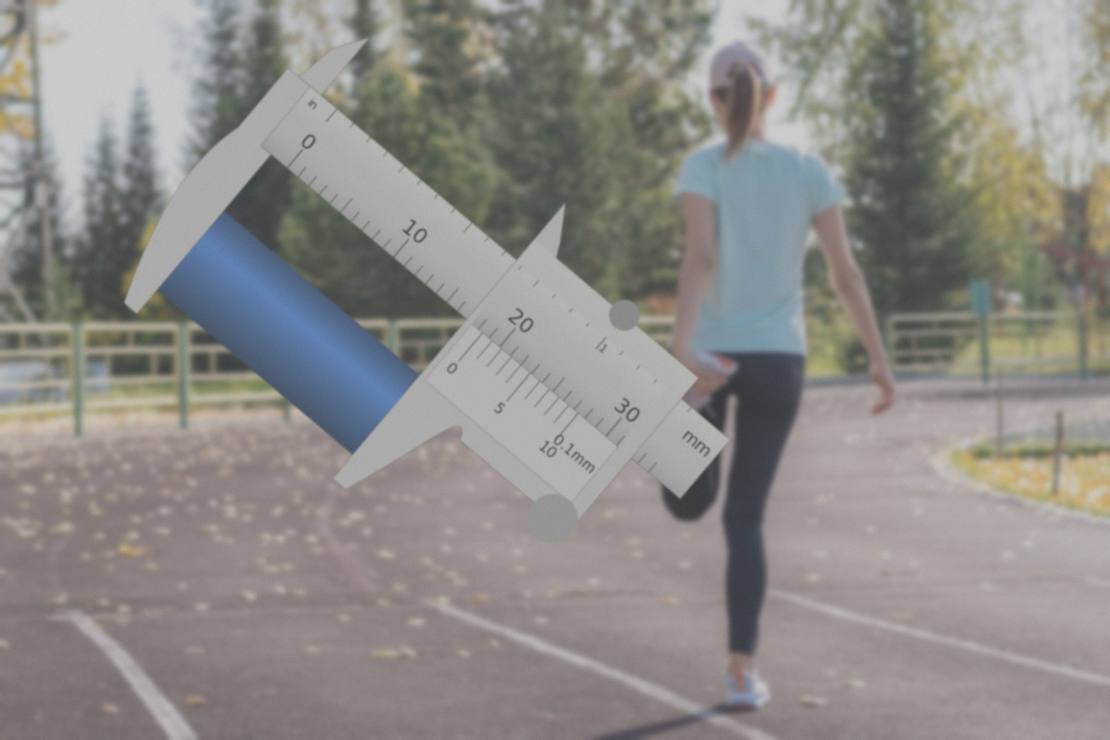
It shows value=18.4 unit=mm
